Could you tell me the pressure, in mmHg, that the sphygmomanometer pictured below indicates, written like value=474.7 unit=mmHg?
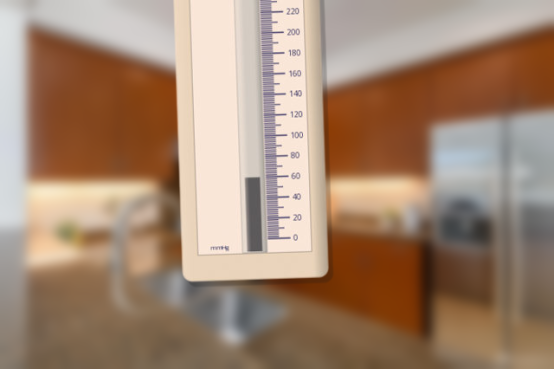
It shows value=60 unit=mmHg
